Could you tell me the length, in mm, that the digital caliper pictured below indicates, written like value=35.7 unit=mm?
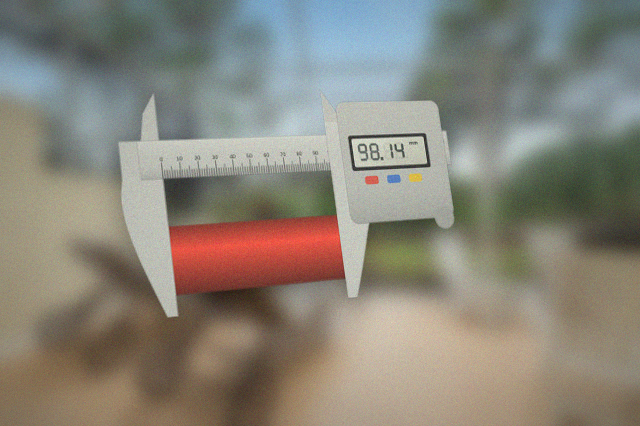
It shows value=98.14 unit=mm
